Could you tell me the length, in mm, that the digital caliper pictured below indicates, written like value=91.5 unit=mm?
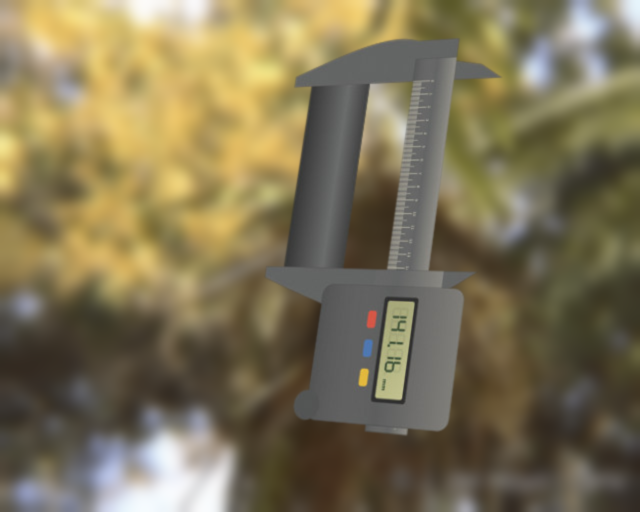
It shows value=141.16 unit=mm
